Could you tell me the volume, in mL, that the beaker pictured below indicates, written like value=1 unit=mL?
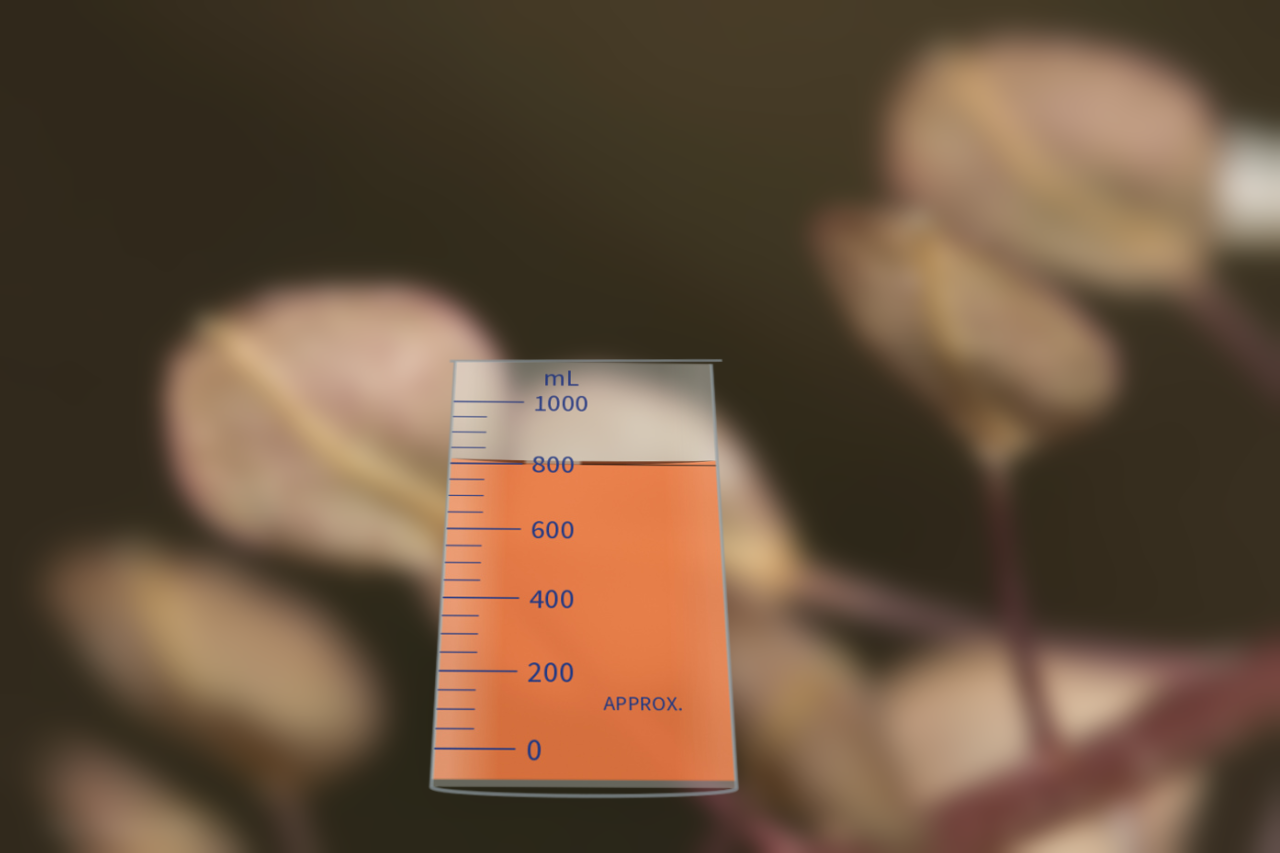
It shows value=800 unit=mL
